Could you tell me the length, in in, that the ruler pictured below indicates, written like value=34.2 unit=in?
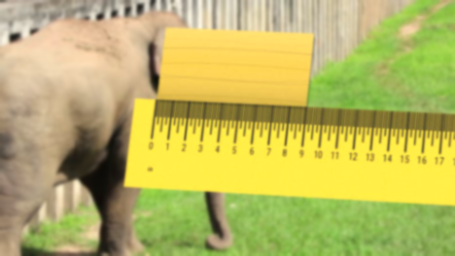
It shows value=9 unit=in
